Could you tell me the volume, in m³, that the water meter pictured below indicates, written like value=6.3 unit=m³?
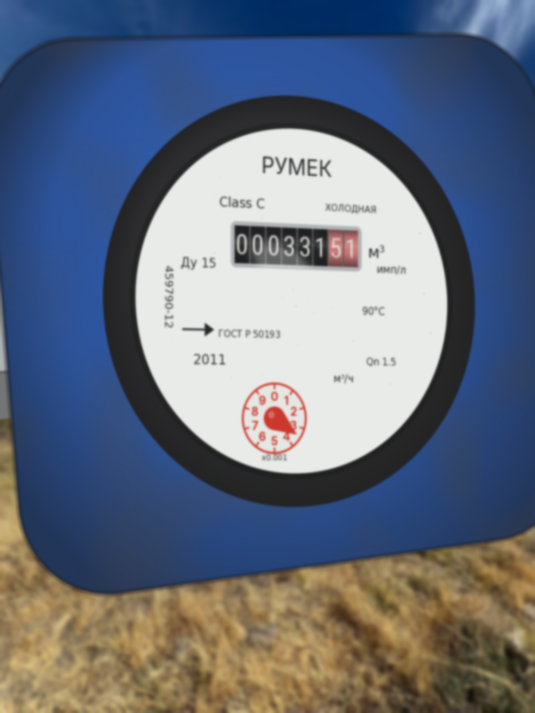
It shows value=331.513 unit=m³
